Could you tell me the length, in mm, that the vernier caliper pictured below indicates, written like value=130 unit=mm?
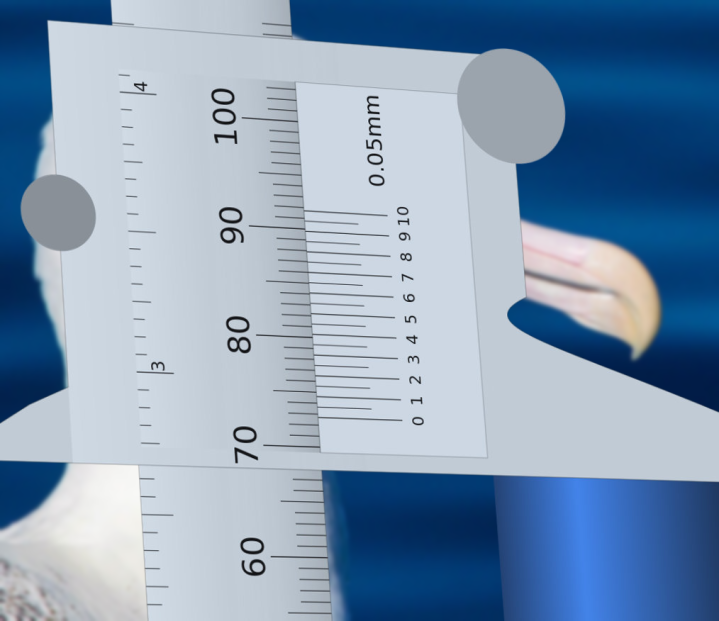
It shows value=72.7 unit=mm
